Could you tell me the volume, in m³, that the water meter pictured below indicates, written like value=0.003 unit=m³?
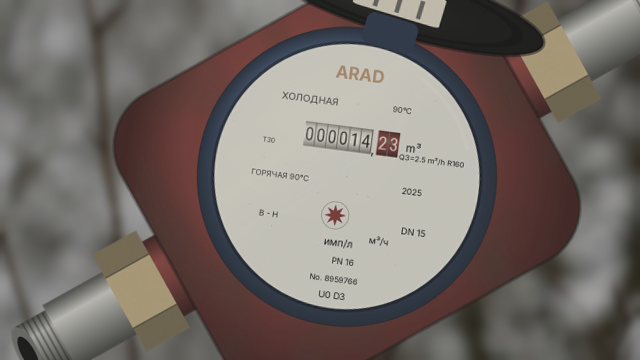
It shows value=14.23 unit=m³
